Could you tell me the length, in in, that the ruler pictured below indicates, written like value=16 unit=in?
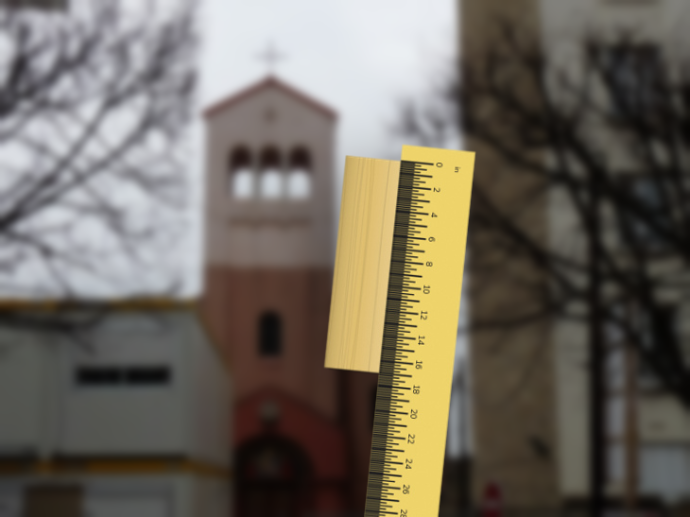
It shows value=17 unit=in
